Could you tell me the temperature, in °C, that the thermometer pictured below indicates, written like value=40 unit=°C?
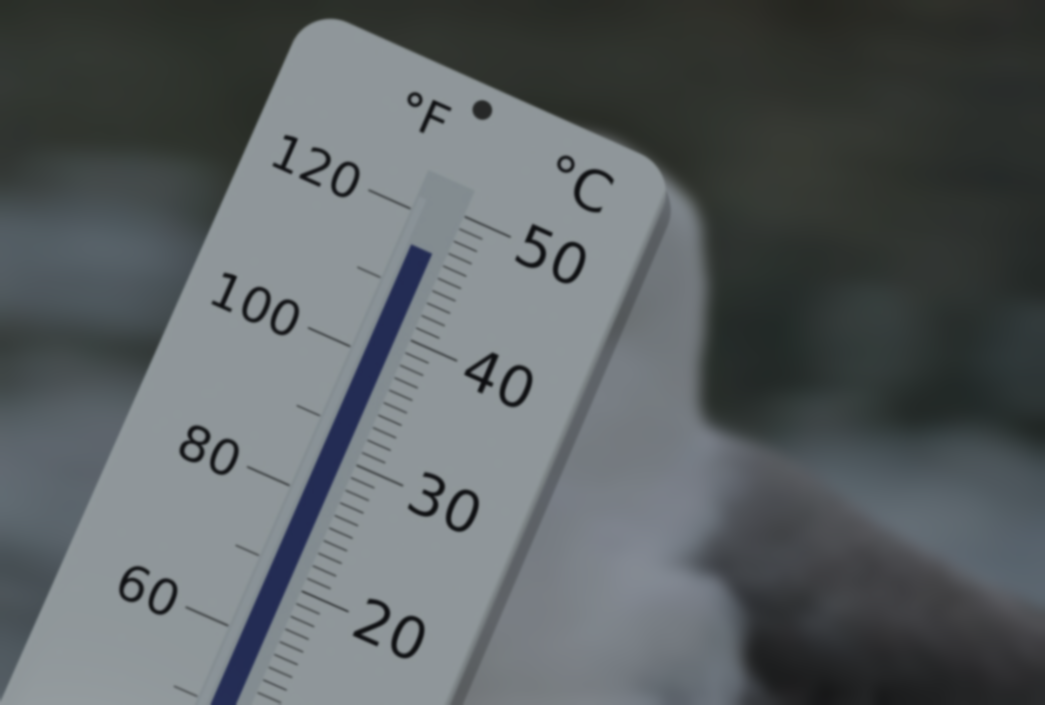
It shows value=46.5 unit=°C
